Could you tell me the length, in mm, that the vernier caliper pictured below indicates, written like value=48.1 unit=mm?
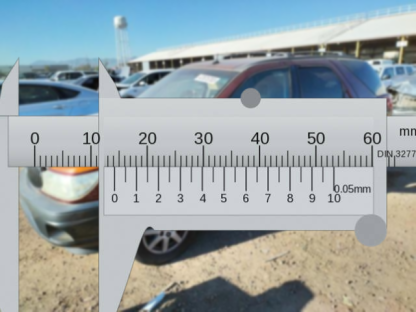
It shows value=14.2 unit=mm
